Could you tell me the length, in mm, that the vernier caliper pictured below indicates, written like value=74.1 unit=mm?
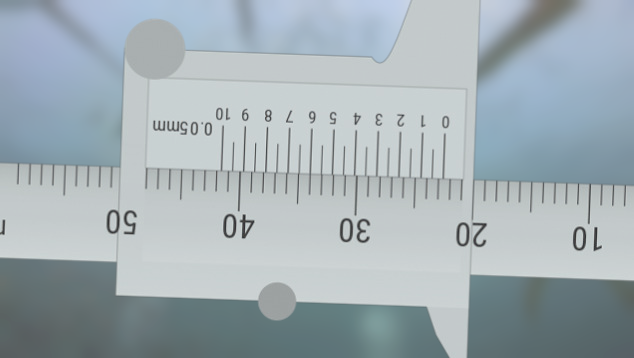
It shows value=22.6 unit=mm
